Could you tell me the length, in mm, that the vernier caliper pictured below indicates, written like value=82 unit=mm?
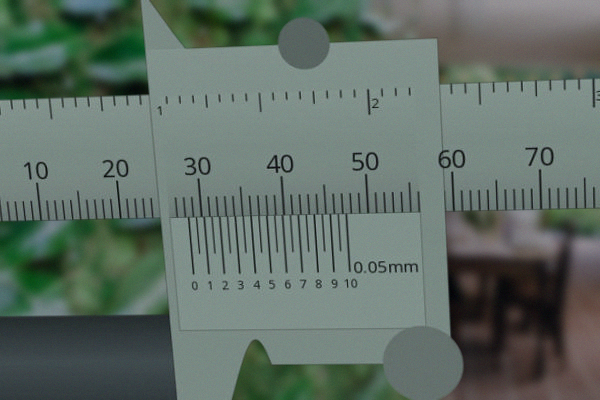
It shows value=28.4 unit=mm
